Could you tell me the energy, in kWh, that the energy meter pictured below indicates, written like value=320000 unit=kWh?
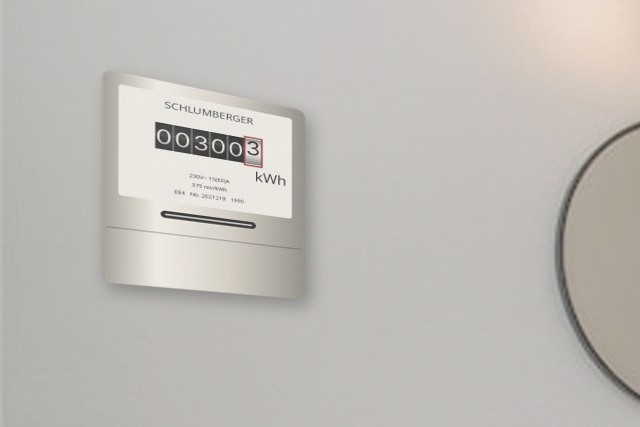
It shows value=300.3 unit=kWh
